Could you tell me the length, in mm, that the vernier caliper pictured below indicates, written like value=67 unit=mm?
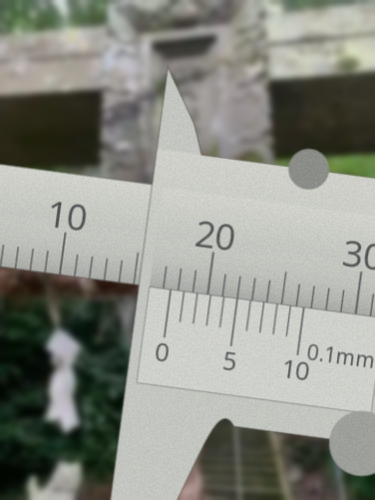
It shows value=17.5 unit=mm
